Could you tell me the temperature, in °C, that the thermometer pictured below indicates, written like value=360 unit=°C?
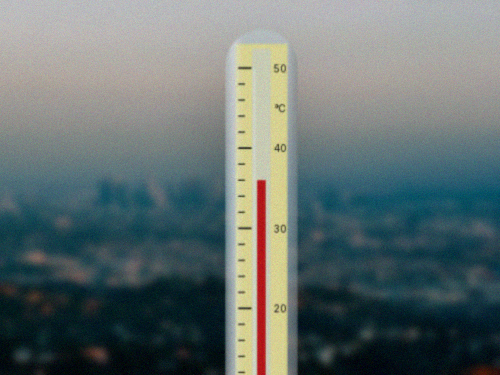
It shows value=36 unit=°C
